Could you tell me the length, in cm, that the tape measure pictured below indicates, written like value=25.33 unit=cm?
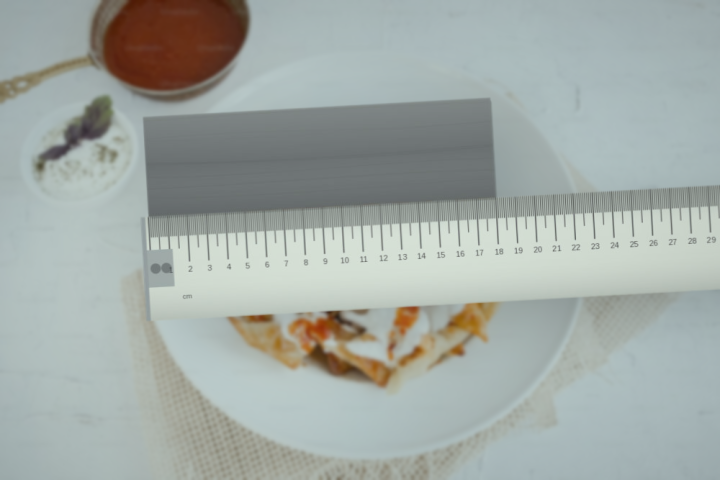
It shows value=18 unit=cm
